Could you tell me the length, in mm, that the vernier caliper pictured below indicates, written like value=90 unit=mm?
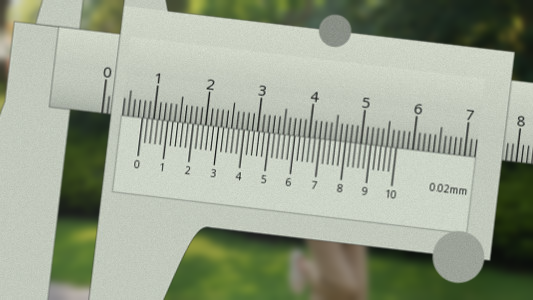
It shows value=7.8 unit=mm
